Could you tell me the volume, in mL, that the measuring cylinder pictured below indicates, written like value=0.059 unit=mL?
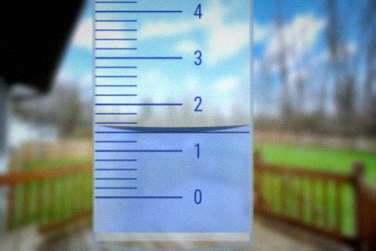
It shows value=1.4 unit=mL
